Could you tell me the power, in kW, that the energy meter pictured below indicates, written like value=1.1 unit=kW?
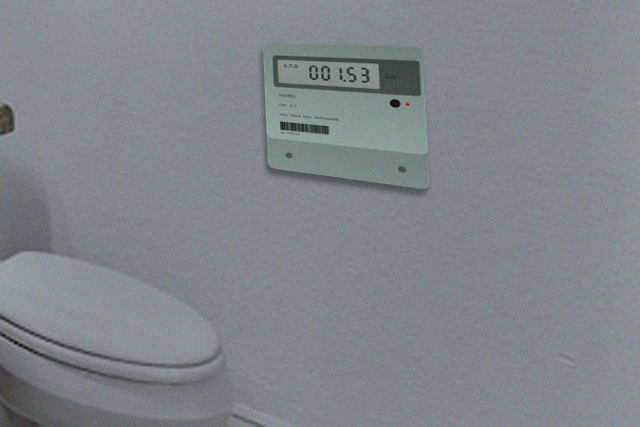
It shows value=1.53 unit=kW
